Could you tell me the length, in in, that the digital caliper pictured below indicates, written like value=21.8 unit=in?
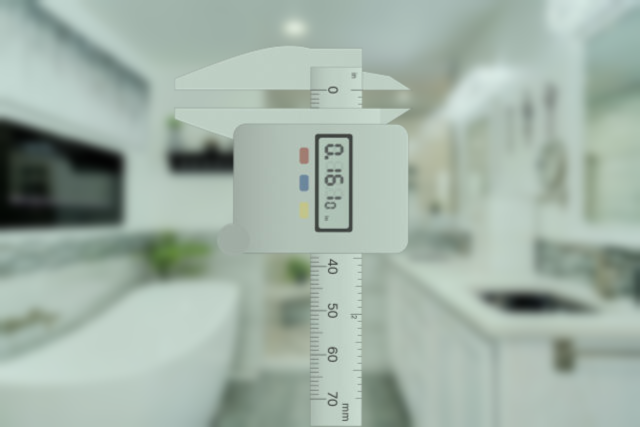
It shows value=0.1610 unit=in
